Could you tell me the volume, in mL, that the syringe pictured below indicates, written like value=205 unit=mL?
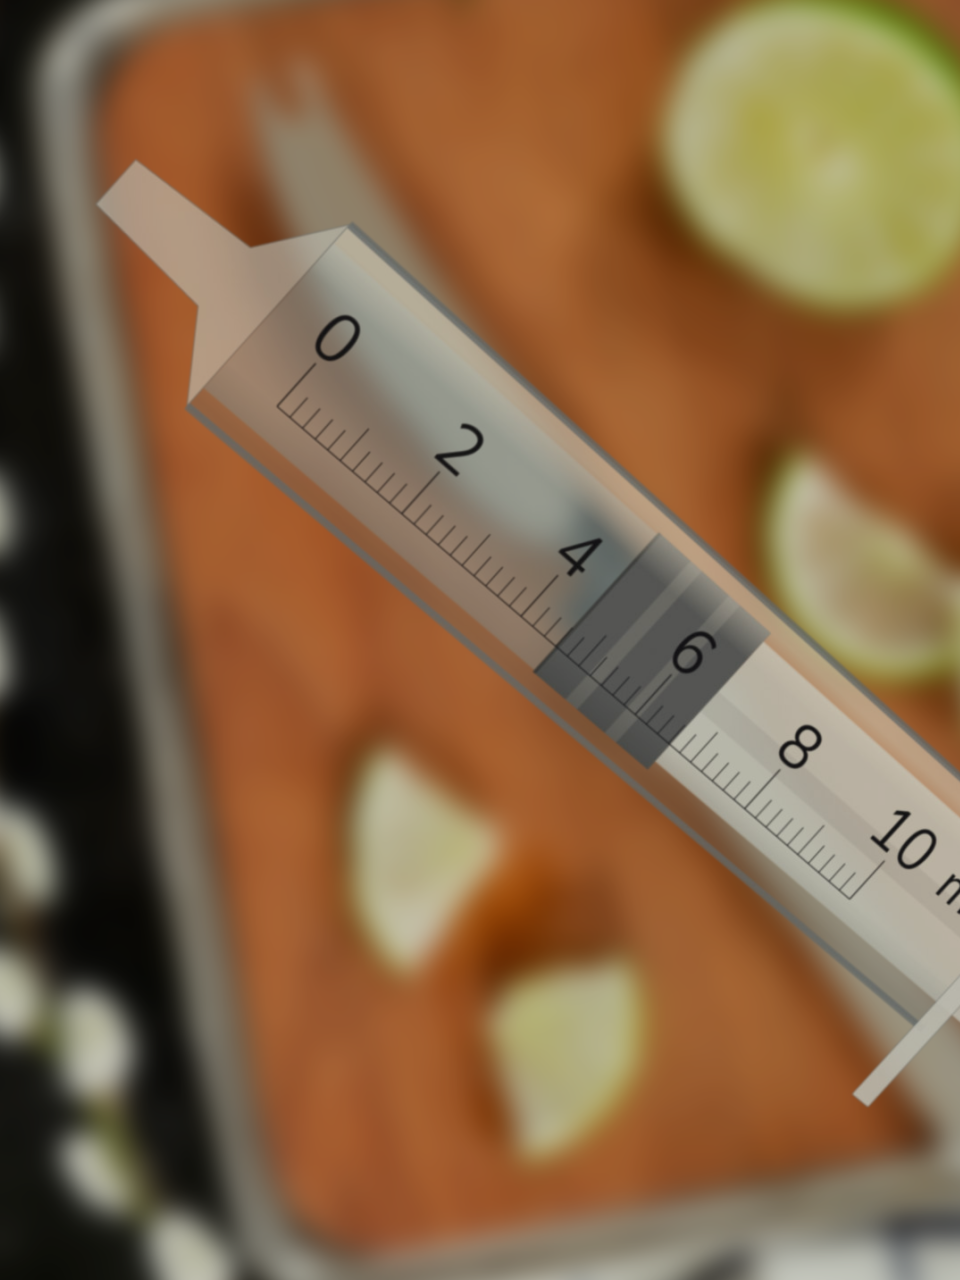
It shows value=4.6 unit=mL
